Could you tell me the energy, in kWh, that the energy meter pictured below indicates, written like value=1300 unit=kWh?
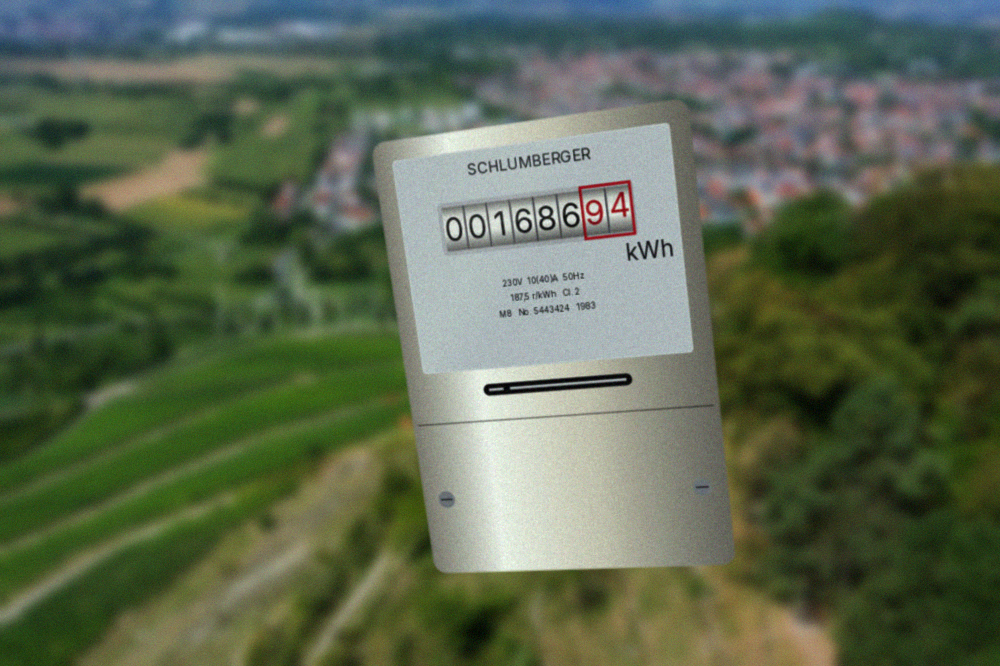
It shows value=1686.94 unit=kWh
